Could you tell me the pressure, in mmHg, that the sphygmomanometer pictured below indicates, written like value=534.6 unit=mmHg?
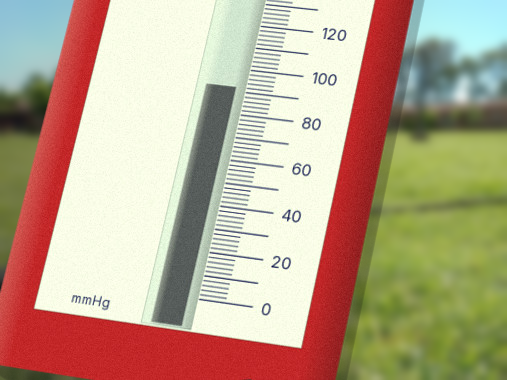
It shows value=92 unit=mmHg
